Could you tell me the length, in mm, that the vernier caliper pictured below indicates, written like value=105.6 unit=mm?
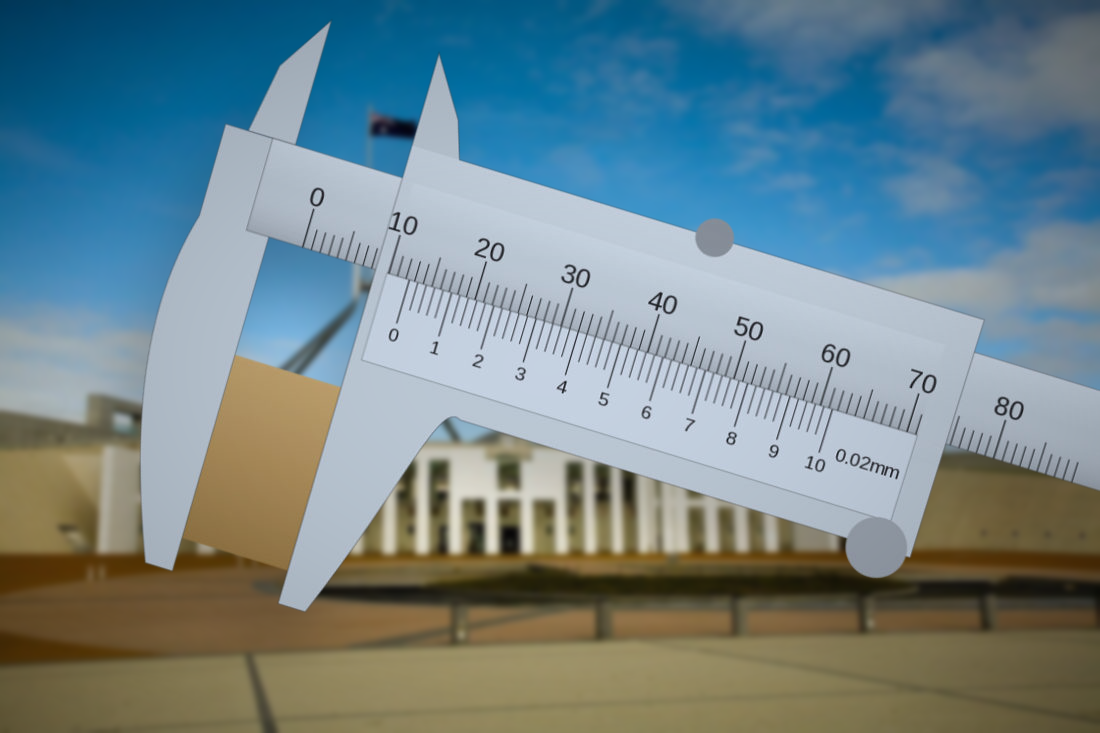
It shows value=12.4 unit=mm
